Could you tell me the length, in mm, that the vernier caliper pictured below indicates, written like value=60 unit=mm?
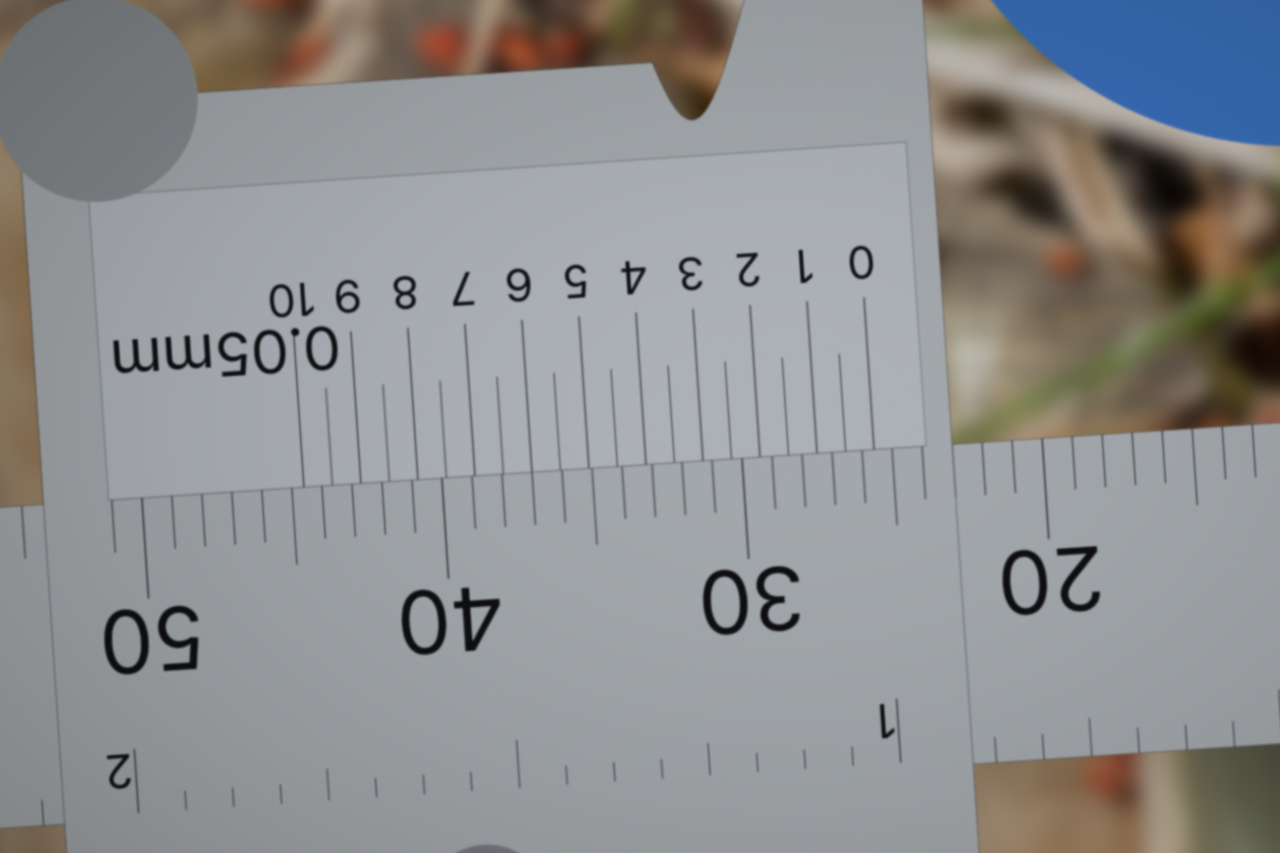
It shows value=25.6 unit=mm
